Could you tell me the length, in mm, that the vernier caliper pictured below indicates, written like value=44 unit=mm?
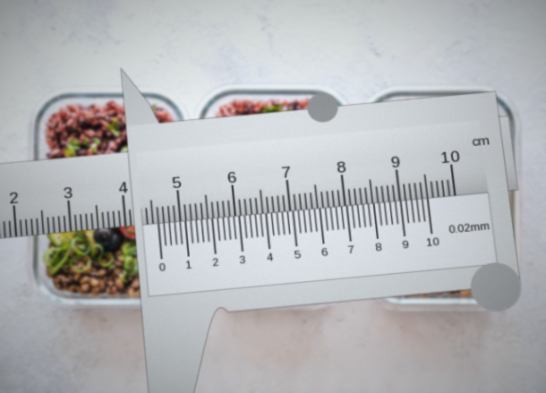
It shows value=46.0 unit=mm
